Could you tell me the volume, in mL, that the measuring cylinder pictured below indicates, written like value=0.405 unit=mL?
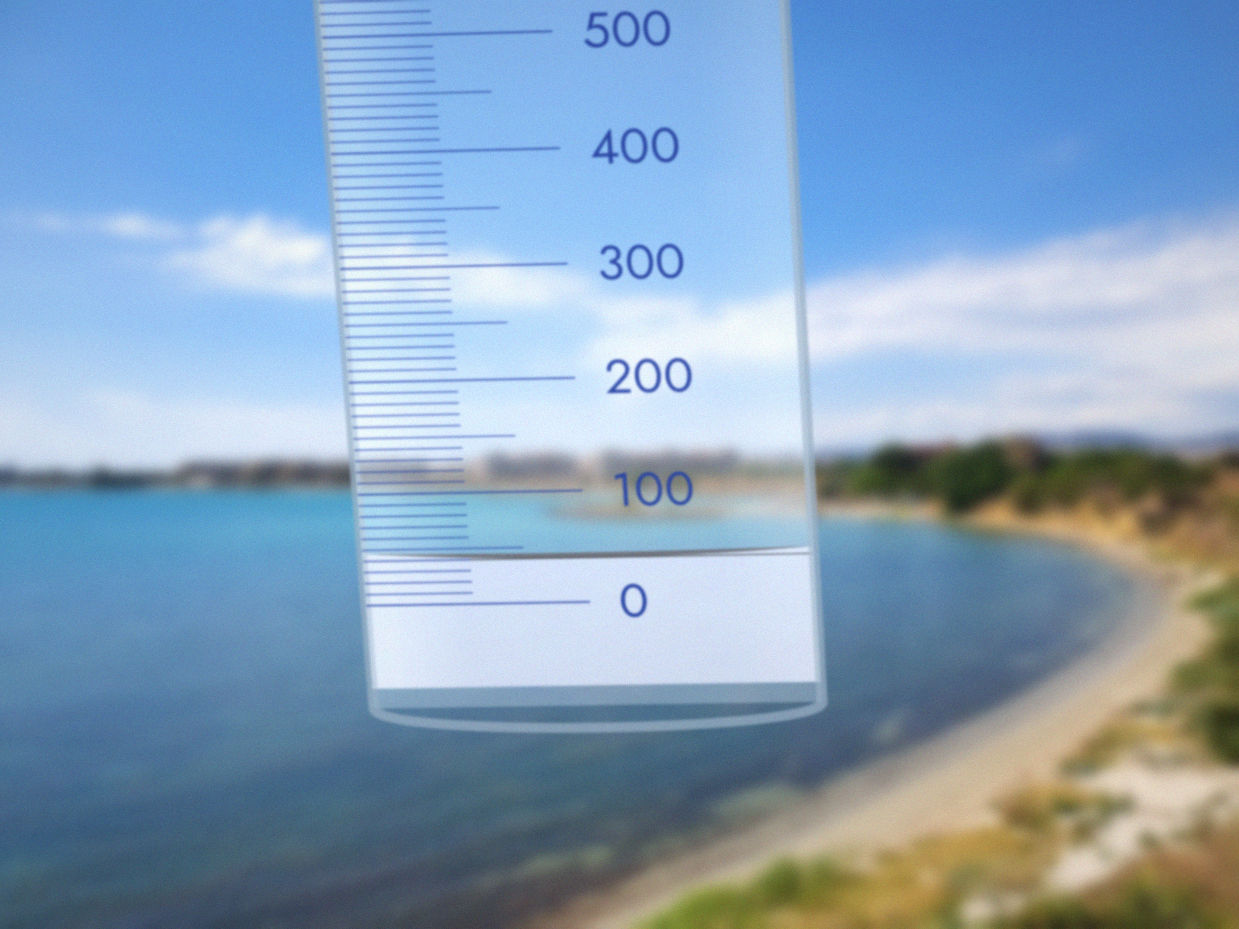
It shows value=40 unit=mL
